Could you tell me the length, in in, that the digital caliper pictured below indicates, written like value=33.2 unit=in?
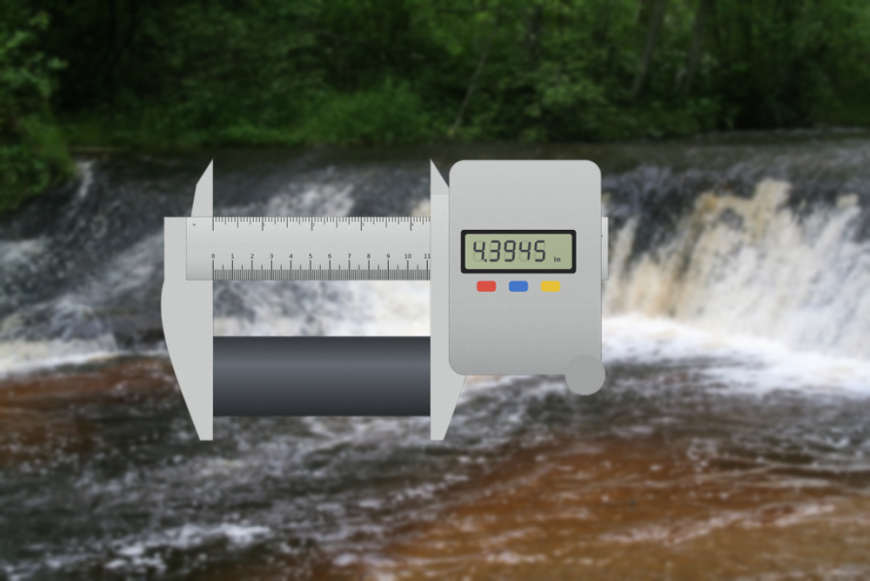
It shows value=4.3945 unit=in
